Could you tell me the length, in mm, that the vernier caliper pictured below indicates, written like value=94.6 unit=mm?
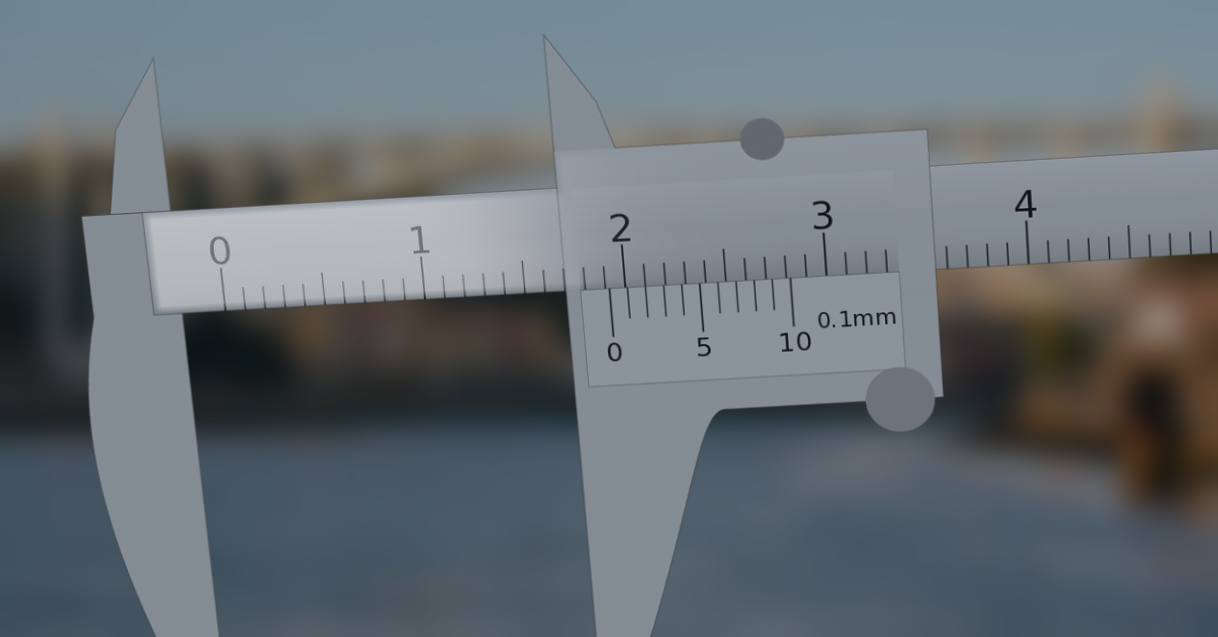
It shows value=19.2 unit=mm
